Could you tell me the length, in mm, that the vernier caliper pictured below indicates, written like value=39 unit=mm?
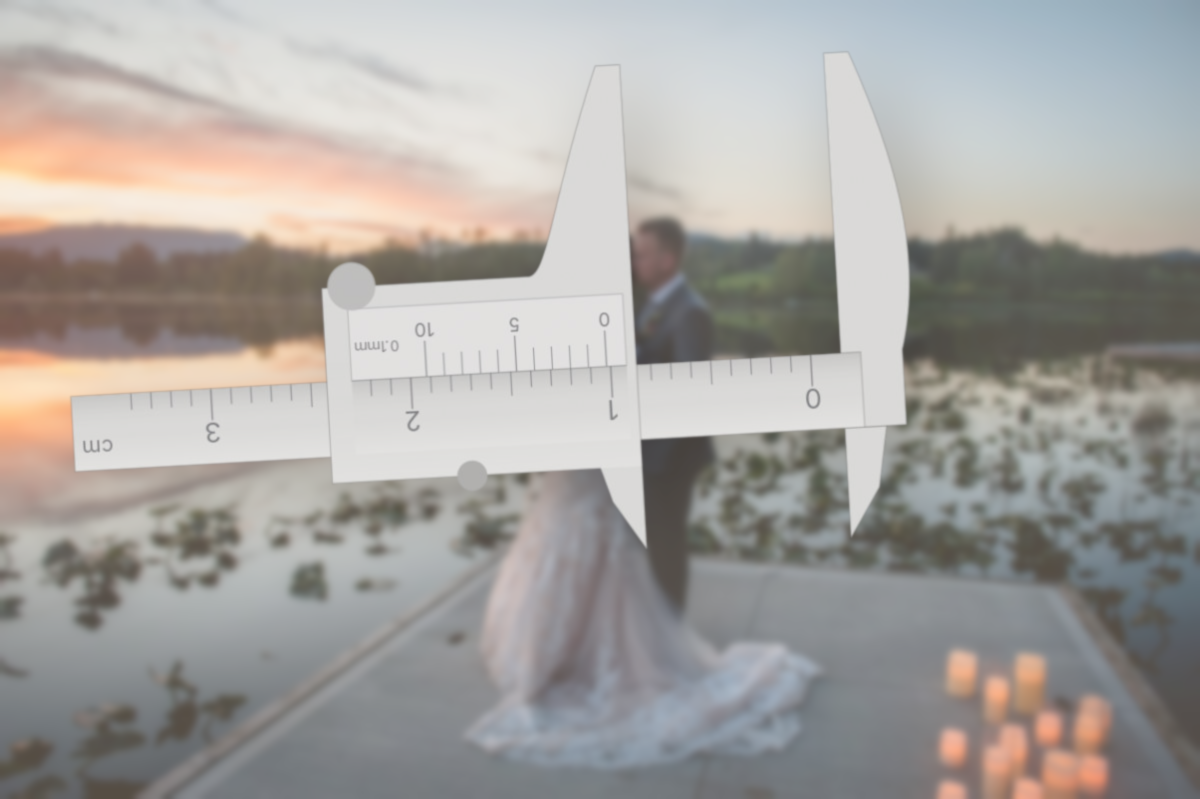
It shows value=10.2 unit=mm
